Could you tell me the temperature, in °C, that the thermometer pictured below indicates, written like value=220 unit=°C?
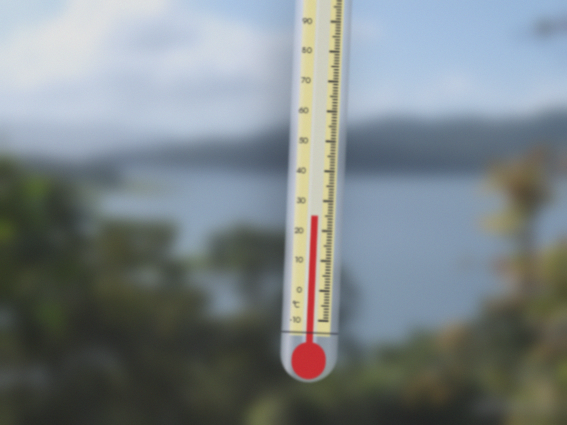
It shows value=25 unit=°C
